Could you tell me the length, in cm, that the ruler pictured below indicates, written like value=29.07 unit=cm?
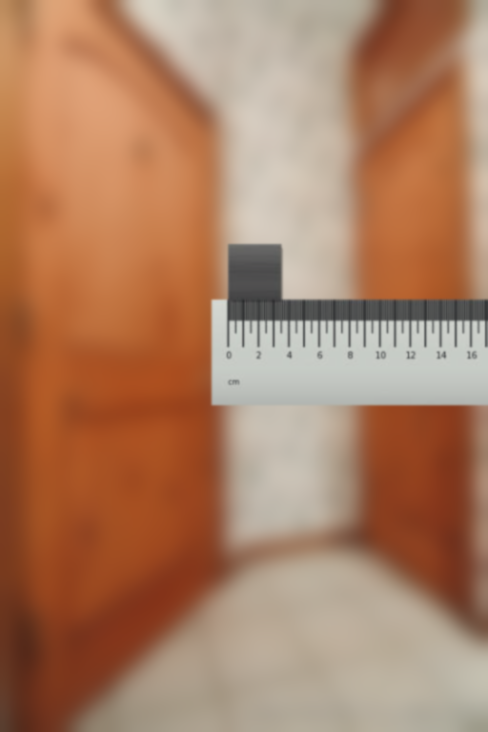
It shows value=3.5 unit=cm
